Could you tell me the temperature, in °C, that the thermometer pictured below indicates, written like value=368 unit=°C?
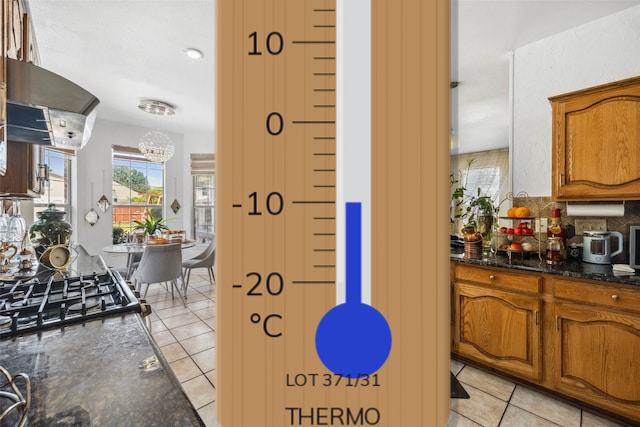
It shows value=-10 unit=°C
